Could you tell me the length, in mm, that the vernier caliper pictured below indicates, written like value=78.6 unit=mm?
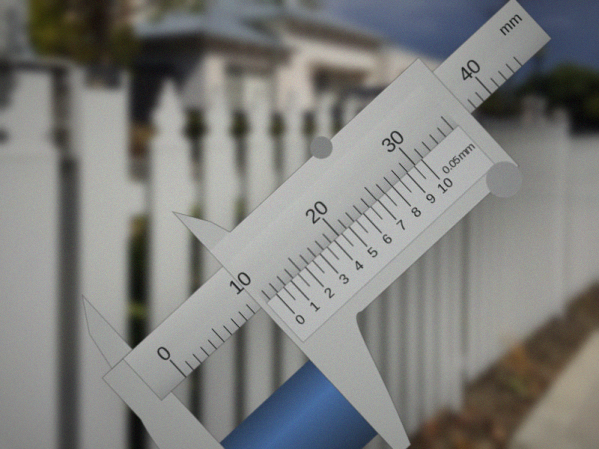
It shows value=11.8 unit=mm
